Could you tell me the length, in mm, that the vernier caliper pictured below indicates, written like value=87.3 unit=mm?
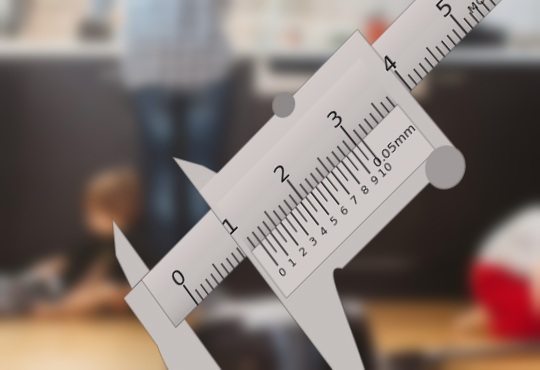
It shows value=12.0 unit=mm
